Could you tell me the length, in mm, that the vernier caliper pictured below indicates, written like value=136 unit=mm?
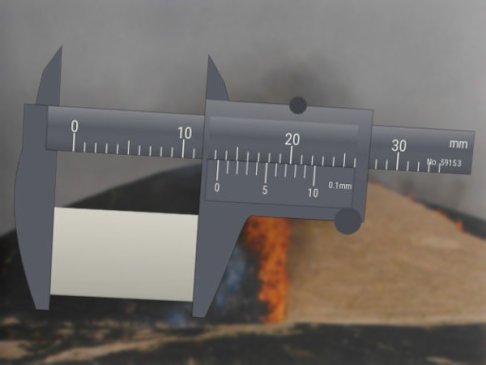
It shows value=13.3 unit=mm
